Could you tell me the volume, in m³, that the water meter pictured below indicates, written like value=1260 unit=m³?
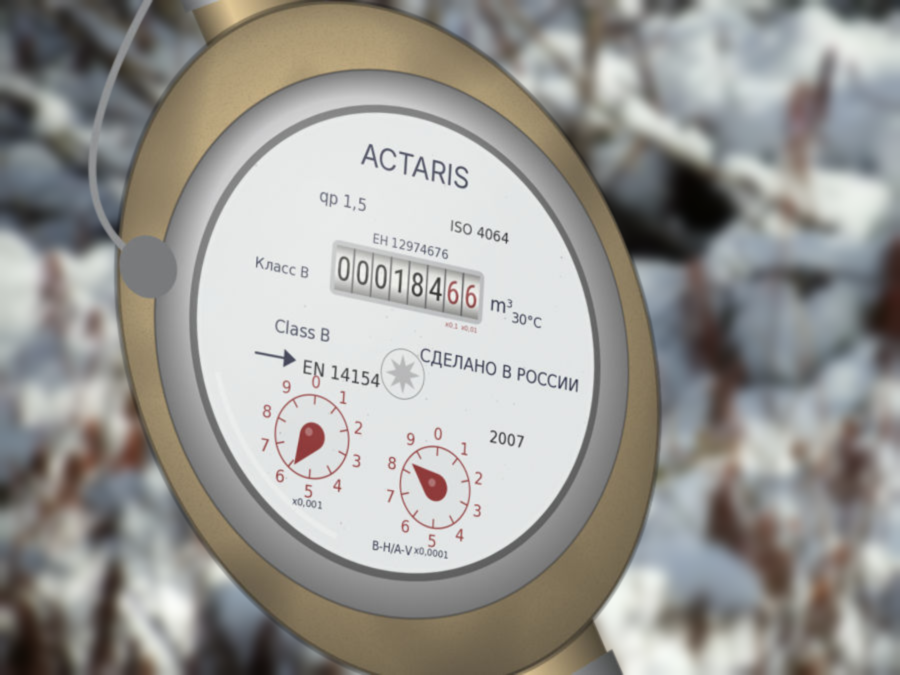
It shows value=184.6658 unit=m³
